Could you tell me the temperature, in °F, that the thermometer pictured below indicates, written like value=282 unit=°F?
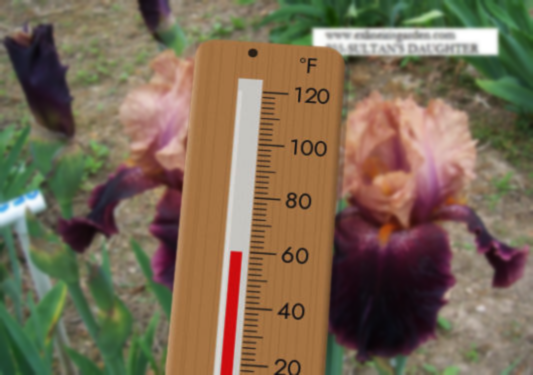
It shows value=60 unit=°F
